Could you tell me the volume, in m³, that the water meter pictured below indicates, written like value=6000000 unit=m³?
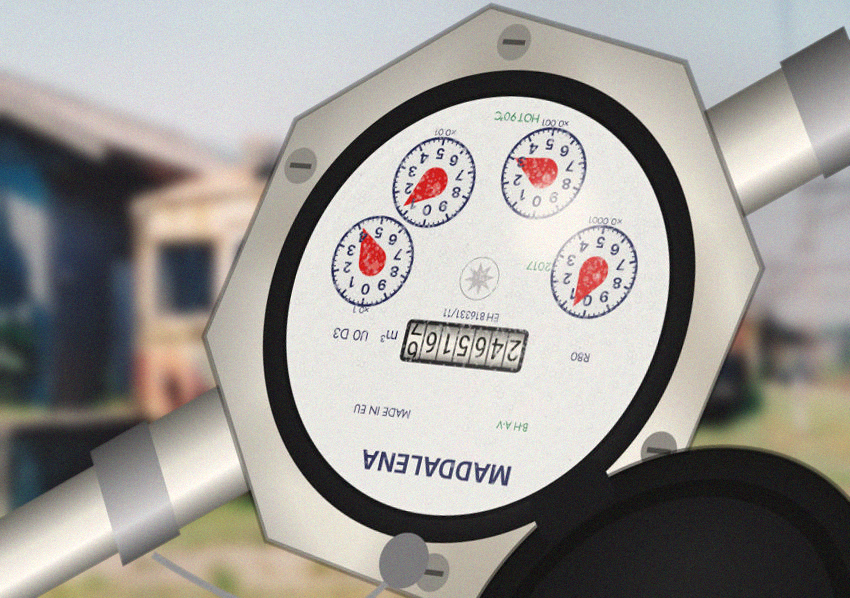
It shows value=2465166.4130 unit=m³
